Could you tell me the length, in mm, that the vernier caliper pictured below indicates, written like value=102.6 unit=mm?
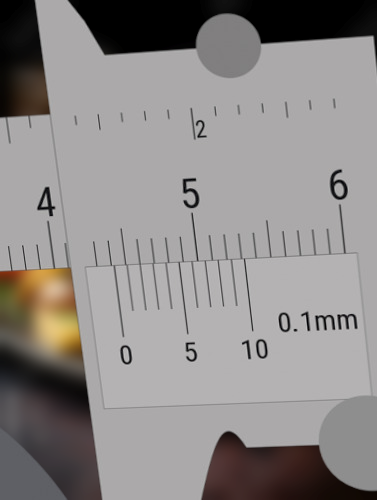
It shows value=44.2 unit=mm
